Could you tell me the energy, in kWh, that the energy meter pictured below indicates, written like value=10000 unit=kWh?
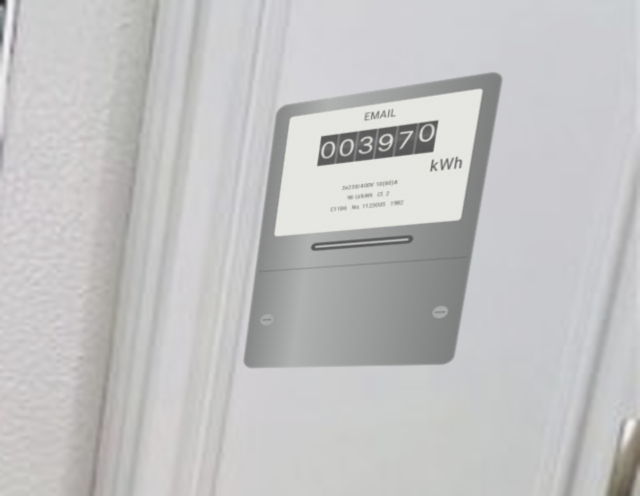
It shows value=3970 unit=kWh
